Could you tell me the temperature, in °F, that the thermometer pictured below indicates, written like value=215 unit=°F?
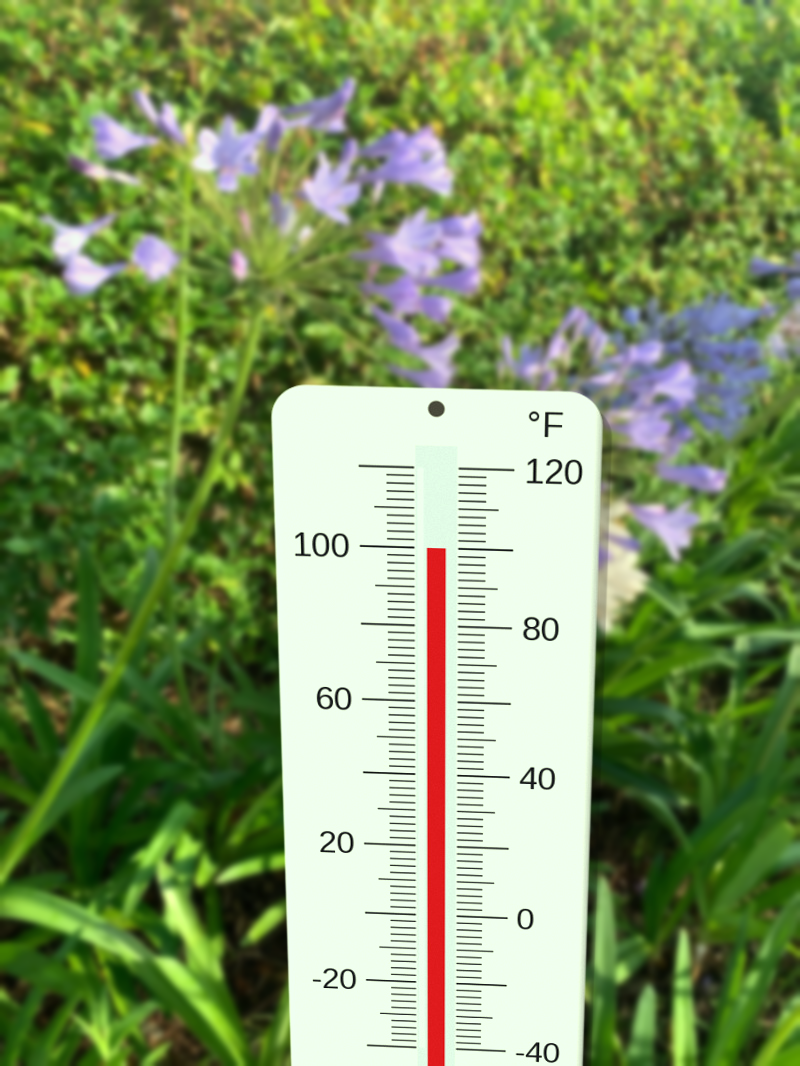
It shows value=100 unit=°F
